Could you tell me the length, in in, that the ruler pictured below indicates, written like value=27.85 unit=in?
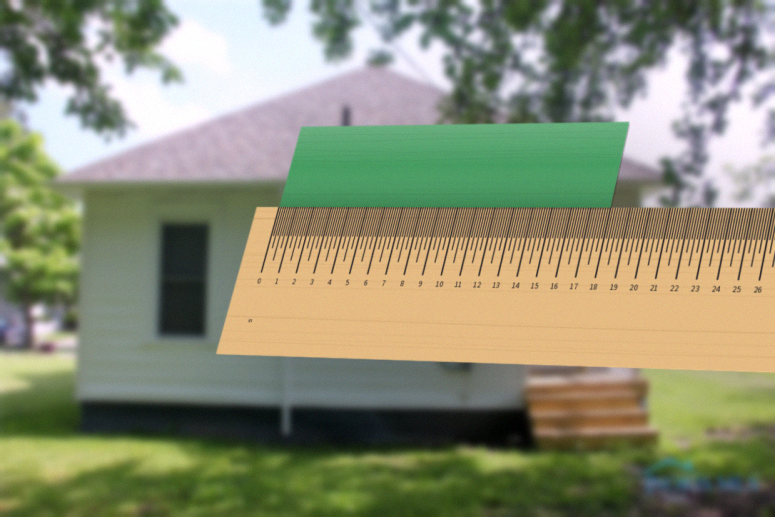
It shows value=18 unit=in
